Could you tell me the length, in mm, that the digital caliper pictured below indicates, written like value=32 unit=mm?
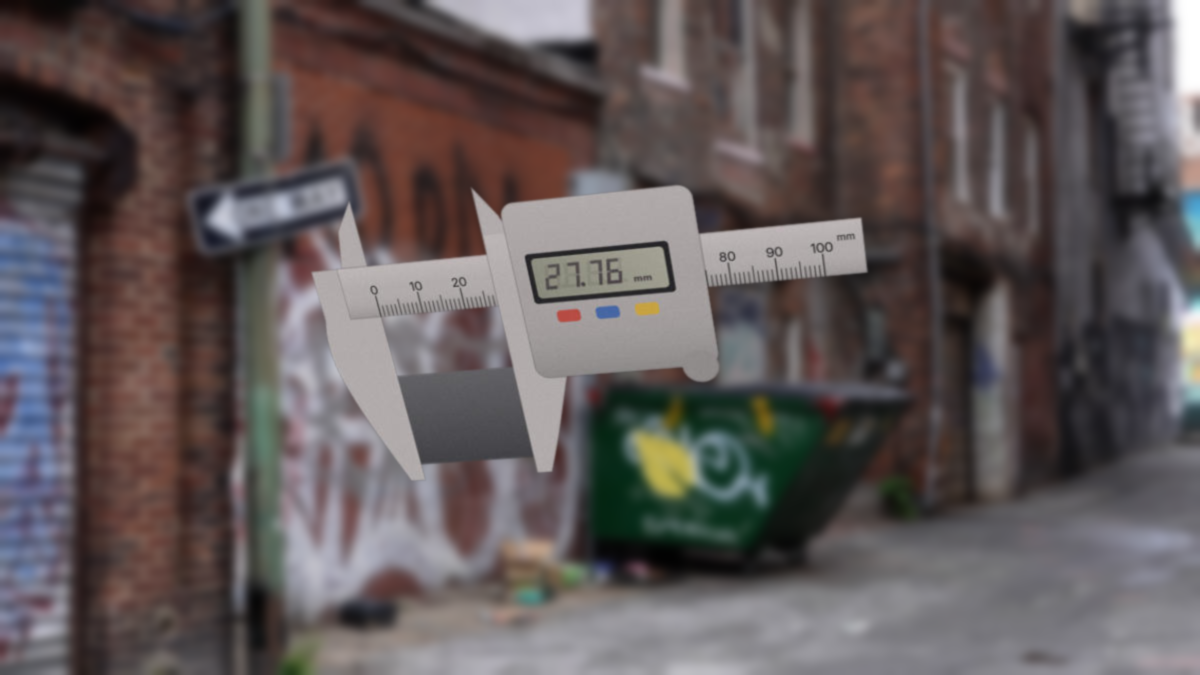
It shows value=27.76 unit=mm
